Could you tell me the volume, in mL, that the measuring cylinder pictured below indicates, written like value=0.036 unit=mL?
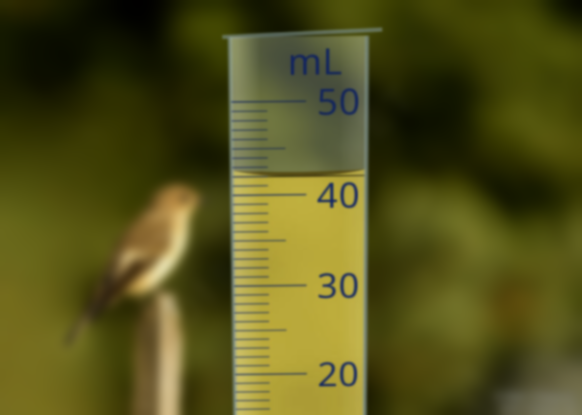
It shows value=42 unit=mL
